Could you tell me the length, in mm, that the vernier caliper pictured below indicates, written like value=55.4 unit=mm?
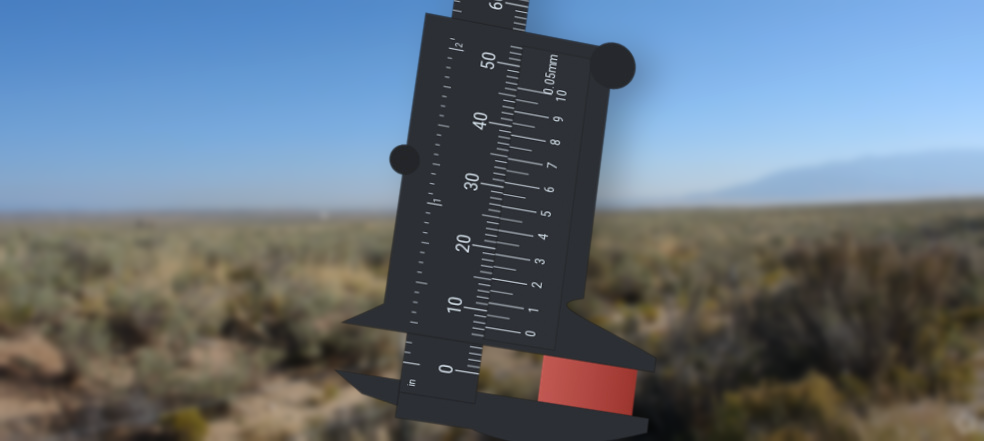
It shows value=7.4 unit=mm
